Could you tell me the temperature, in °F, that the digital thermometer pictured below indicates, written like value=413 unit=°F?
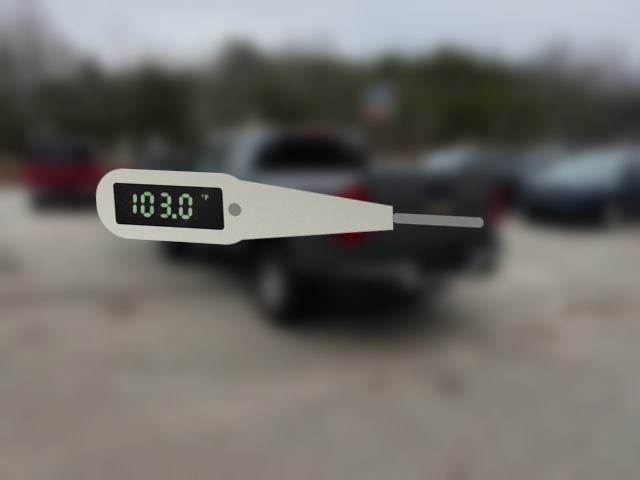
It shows value=103.0 unit=°F
